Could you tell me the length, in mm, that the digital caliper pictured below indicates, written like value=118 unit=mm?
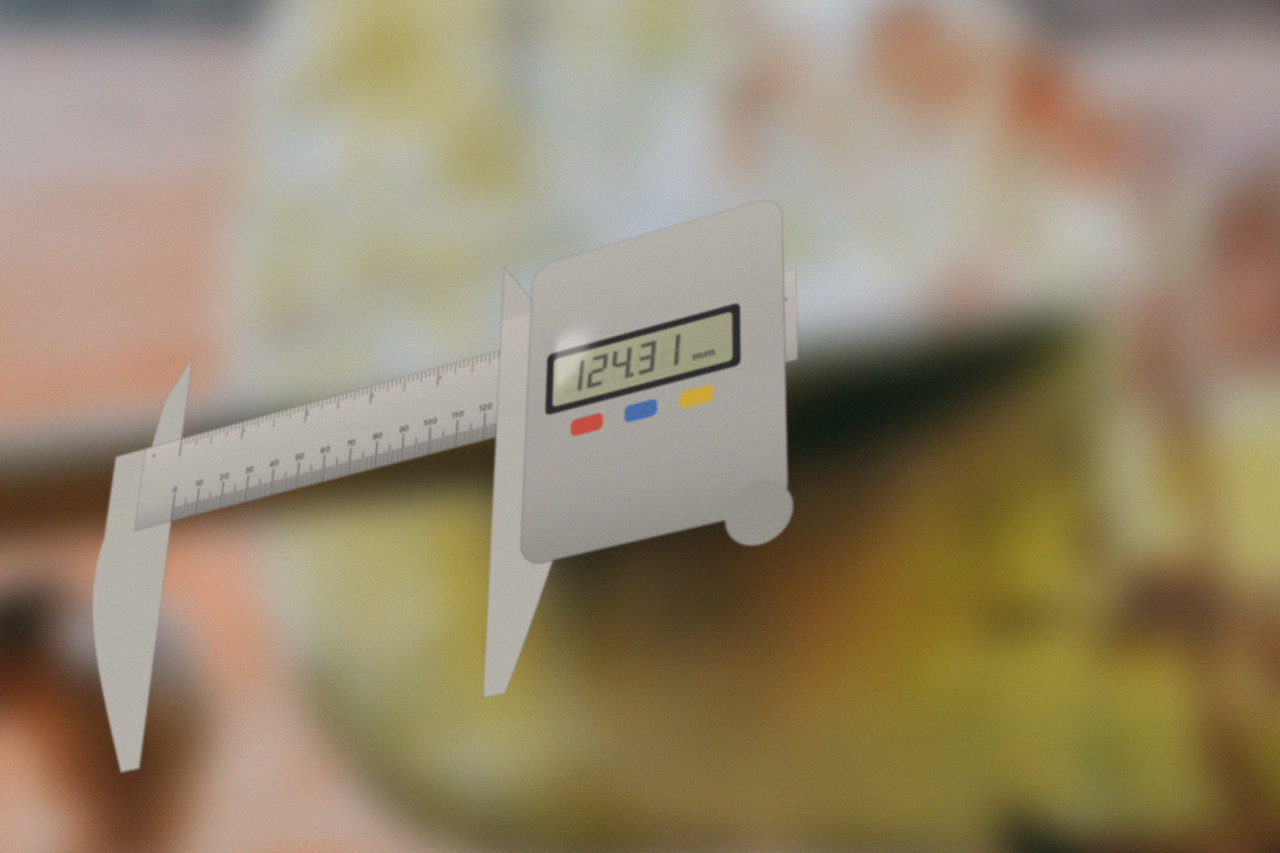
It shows value=124.31 unit=mm
